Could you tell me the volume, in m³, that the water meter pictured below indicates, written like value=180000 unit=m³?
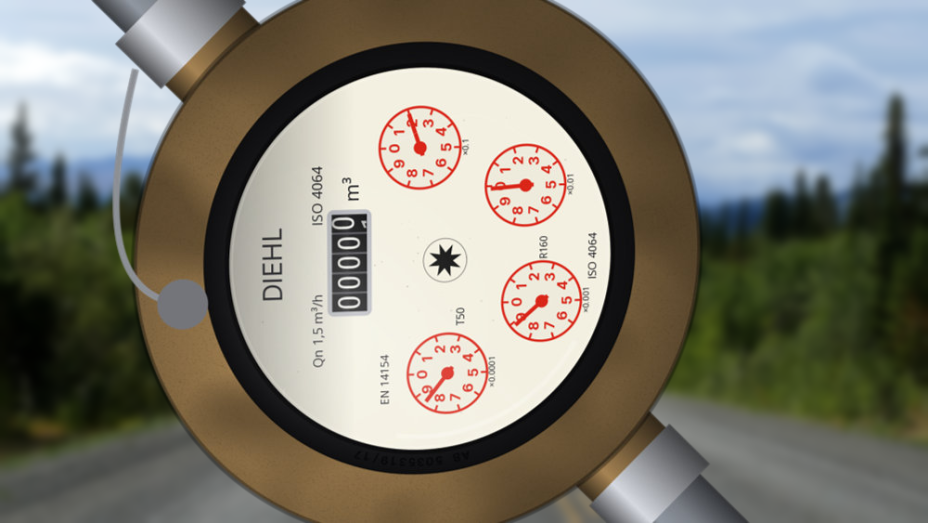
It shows value=0.1988 unit=m³
